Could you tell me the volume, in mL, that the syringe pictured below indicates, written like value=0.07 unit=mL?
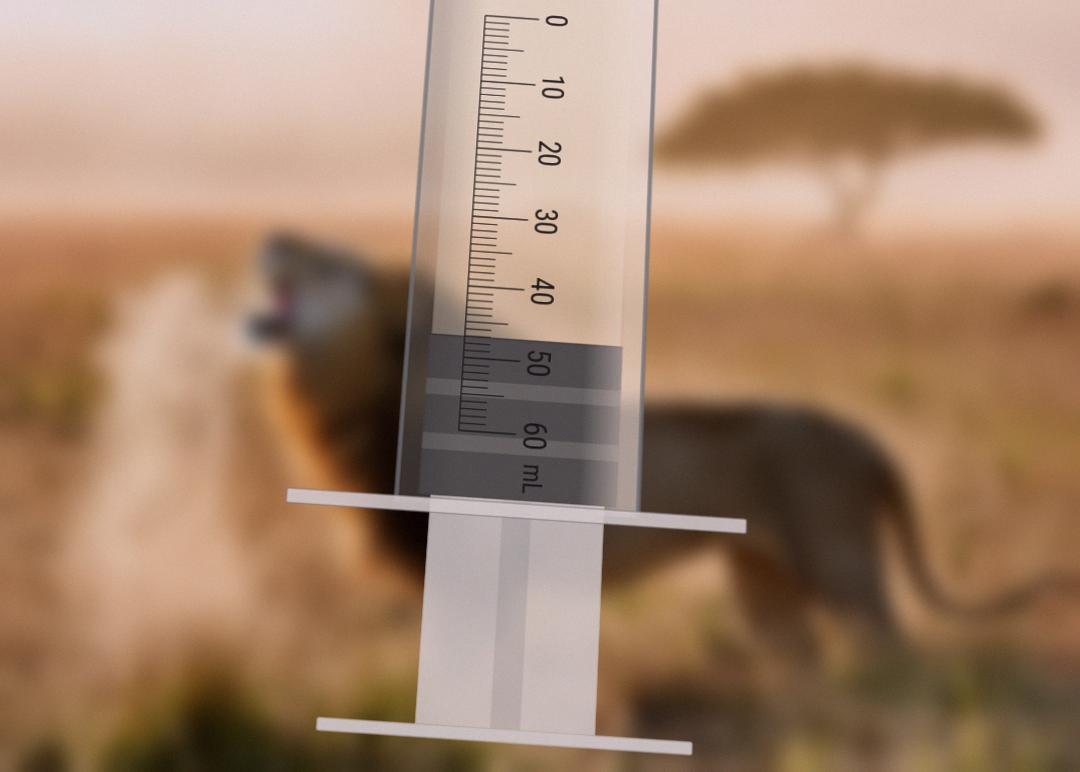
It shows value=47 unit=mL
